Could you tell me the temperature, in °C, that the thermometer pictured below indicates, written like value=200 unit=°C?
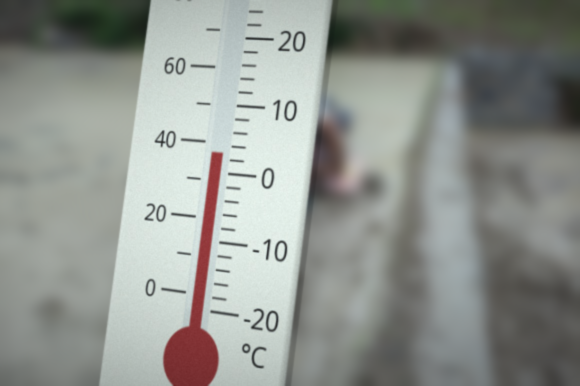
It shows value=3 unit=°C
